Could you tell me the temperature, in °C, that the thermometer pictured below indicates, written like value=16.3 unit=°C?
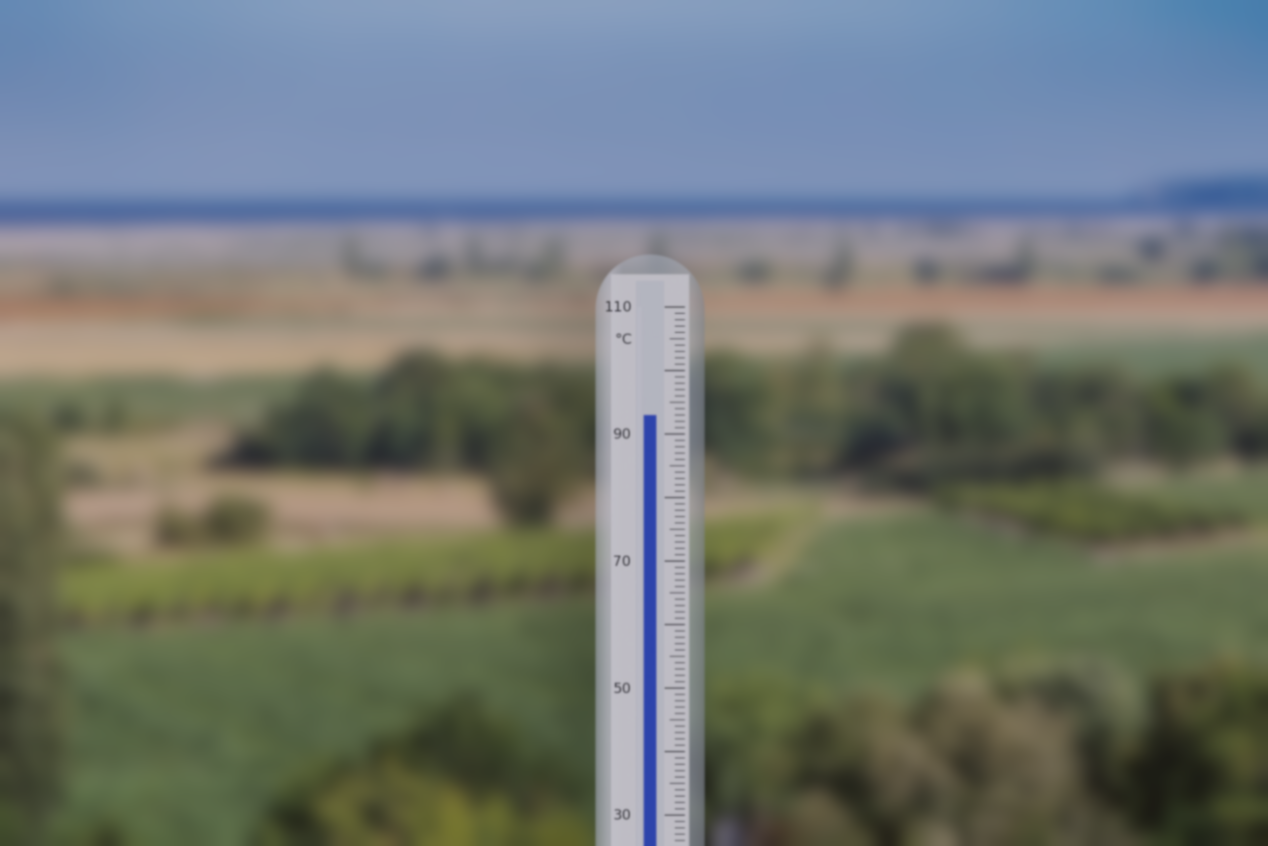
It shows value=93 unit=°C
